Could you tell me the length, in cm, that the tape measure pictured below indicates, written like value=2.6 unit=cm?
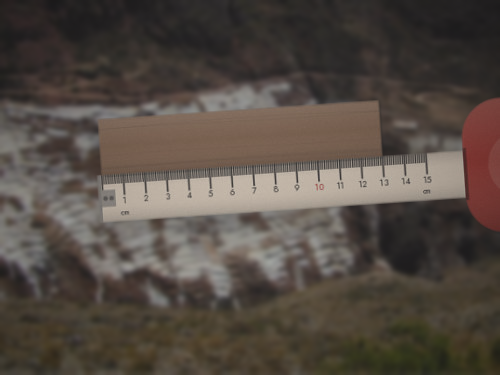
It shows value=13 unit=cm
